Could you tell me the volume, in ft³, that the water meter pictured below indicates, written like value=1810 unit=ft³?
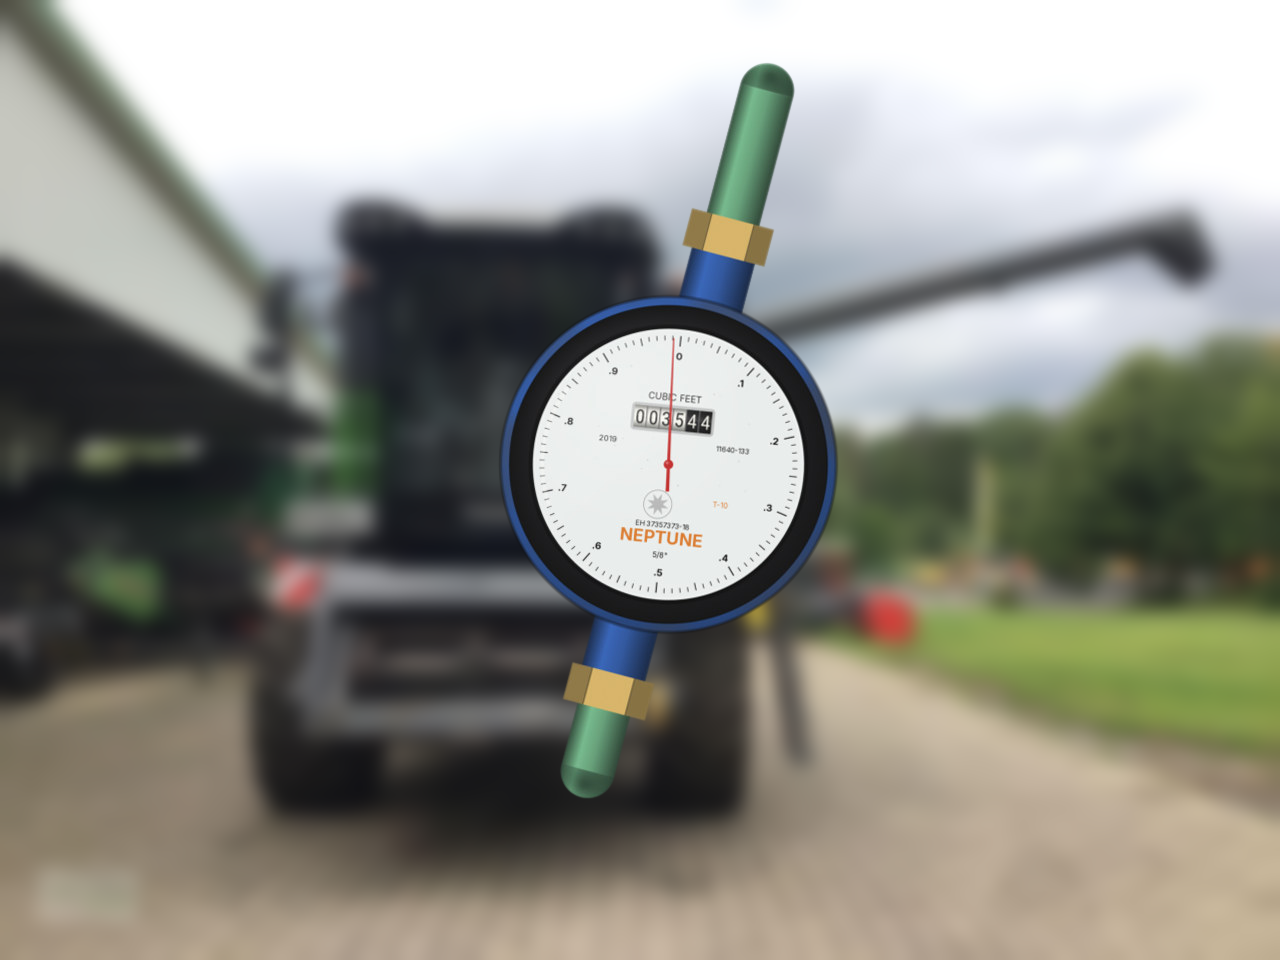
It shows value=3543.99 unit=ft³
